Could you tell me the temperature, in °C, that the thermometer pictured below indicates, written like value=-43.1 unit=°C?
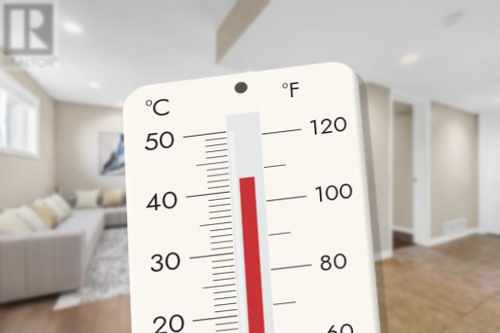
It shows value=42 unit=°C
